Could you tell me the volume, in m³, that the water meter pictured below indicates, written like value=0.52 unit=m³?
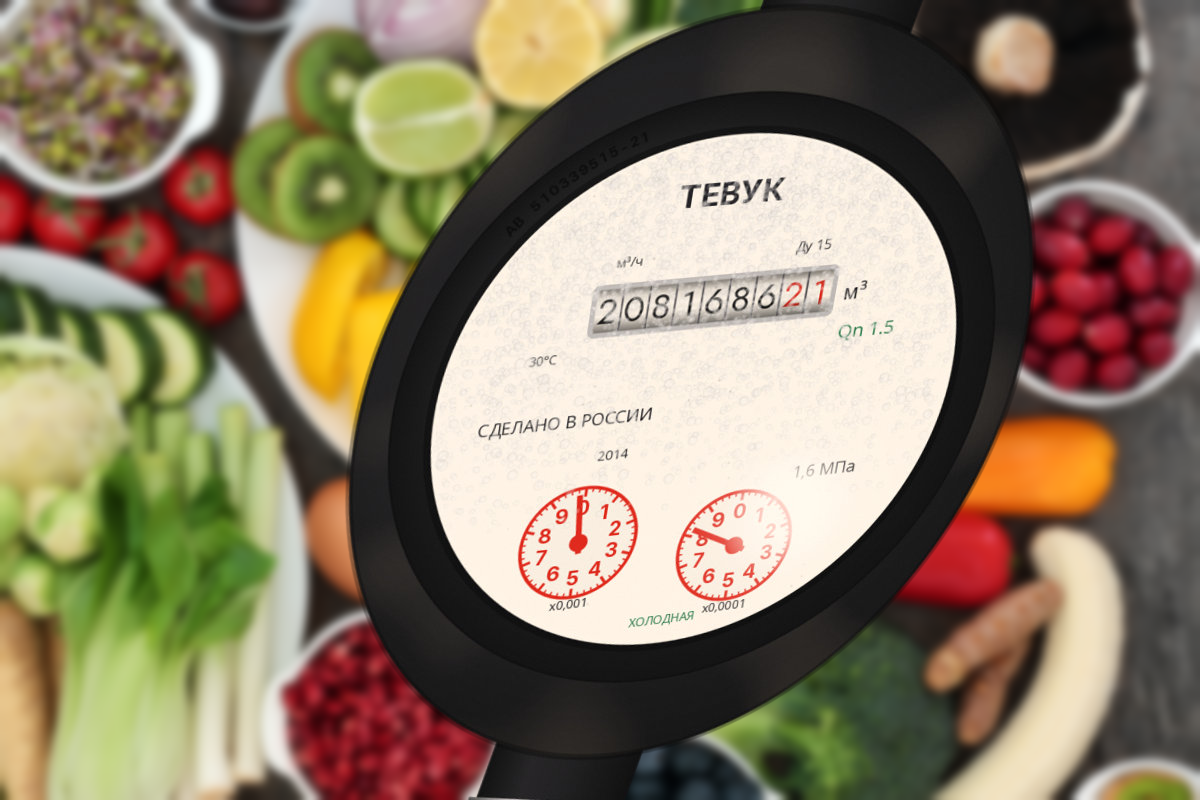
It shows value=2081686.2098 unit=m³
